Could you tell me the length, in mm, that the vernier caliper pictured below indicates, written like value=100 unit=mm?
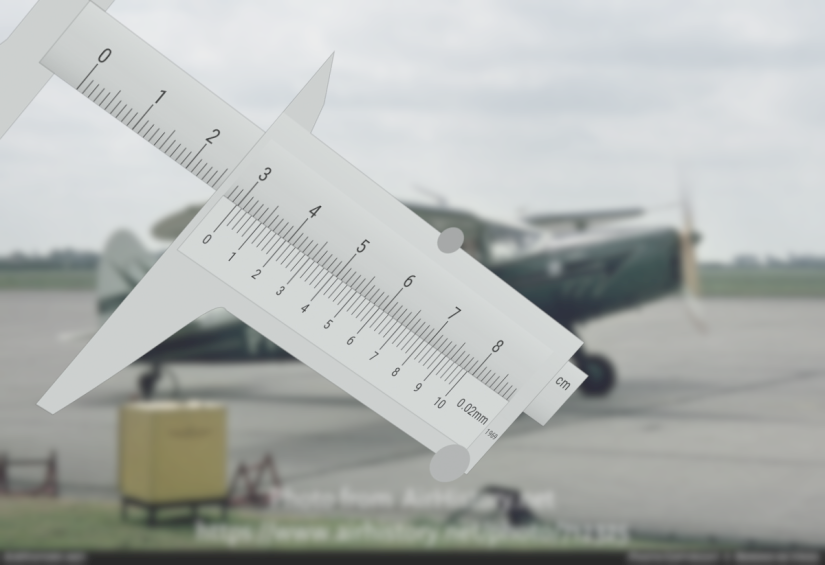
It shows value=29.8 unit=mm
